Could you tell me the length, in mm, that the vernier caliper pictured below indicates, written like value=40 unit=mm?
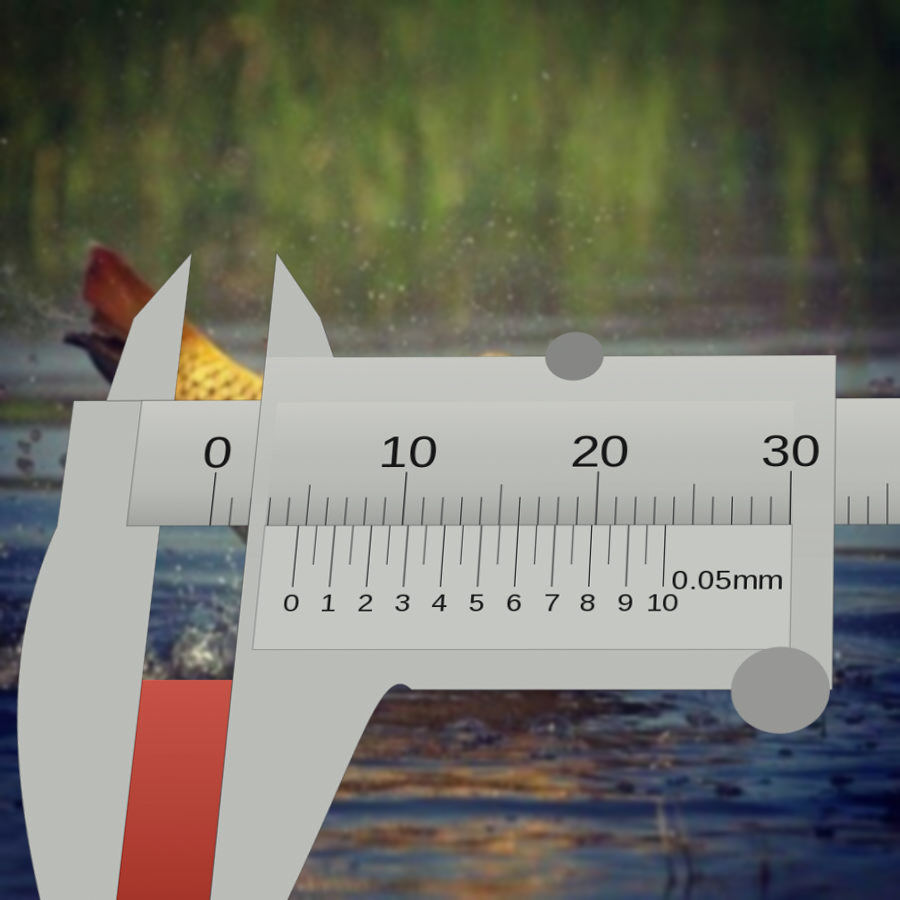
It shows value=4.6 unit=mm
